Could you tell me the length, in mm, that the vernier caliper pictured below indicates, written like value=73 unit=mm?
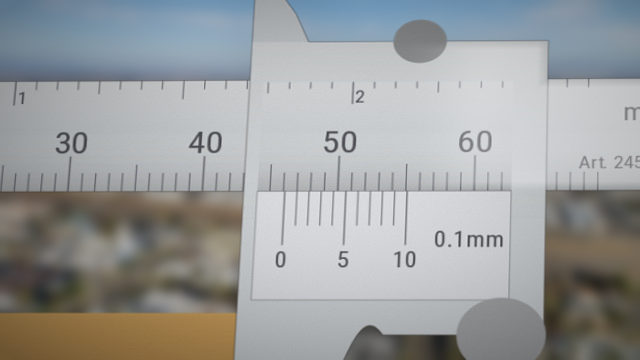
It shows value=46.1 unit=mm
